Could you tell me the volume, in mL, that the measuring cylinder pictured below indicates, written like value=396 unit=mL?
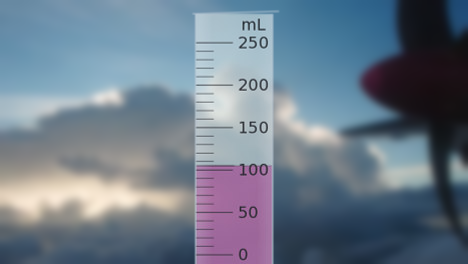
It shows value=105 unit=mL
